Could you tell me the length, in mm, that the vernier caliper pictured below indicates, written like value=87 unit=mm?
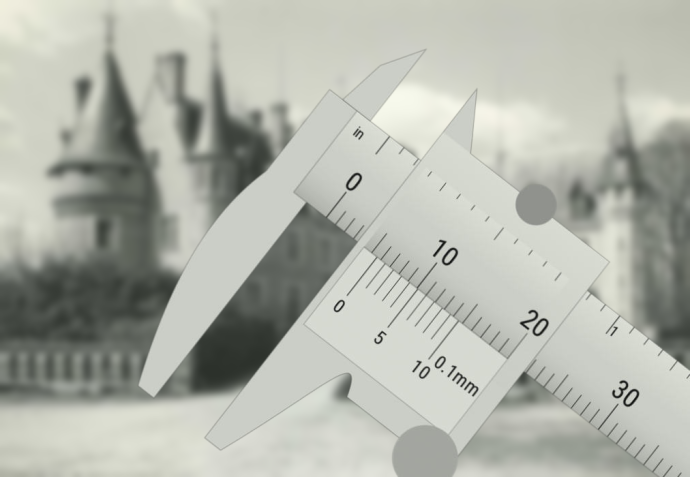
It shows value=5.6 unit=mm
